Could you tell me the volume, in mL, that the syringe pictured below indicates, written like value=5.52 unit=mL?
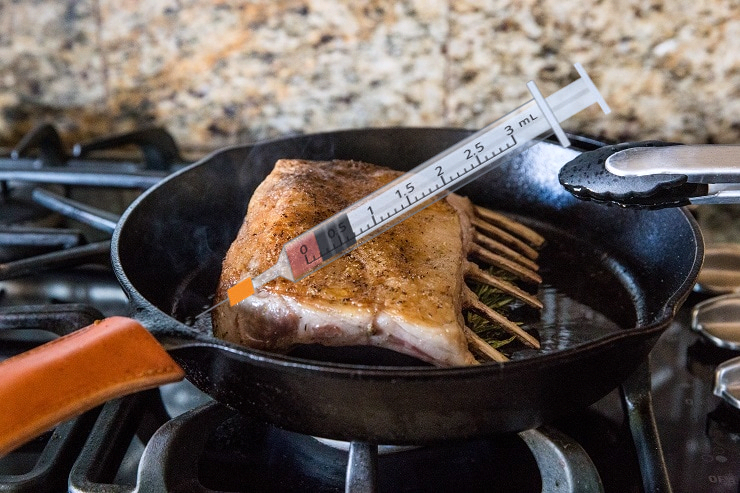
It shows value=0.2 unit=mL
